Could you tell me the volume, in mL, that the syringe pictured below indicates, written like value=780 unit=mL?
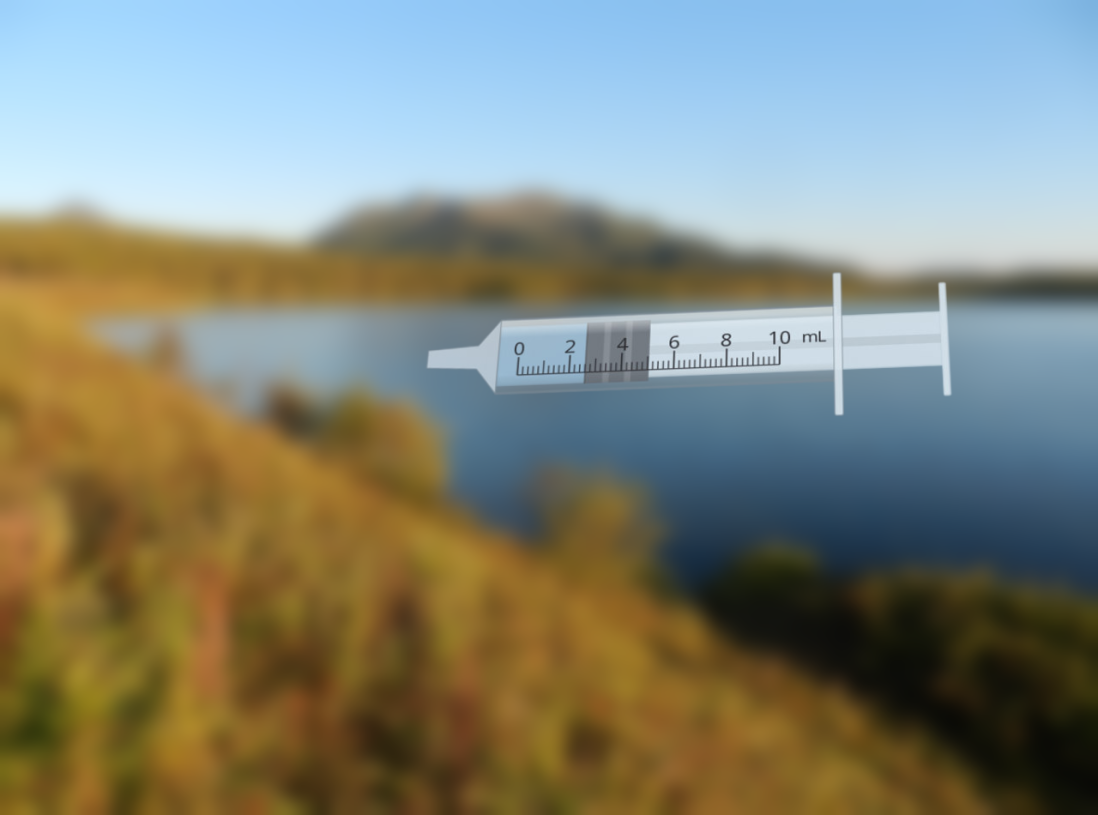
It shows value=2.6 unit=mL
